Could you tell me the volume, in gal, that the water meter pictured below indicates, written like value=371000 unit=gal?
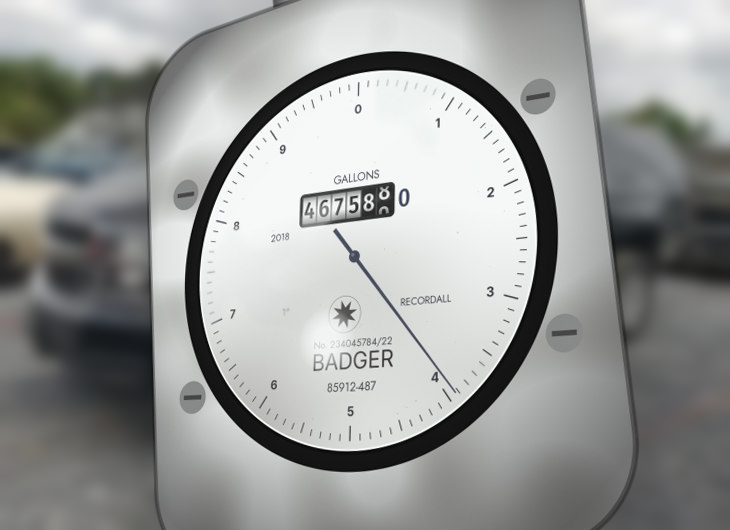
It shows value=4675883.9 unit=gal
